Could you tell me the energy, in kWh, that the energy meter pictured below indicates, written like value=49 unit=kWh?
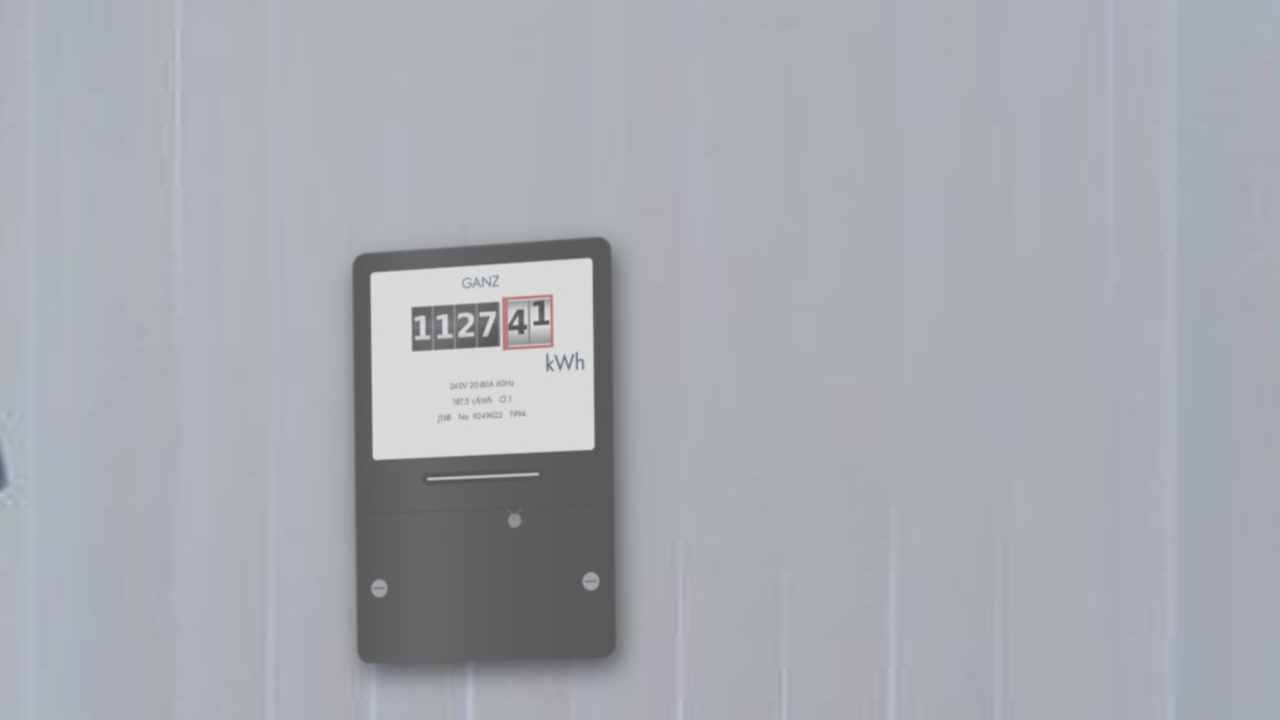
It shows value=1127.41 unit=kWh
